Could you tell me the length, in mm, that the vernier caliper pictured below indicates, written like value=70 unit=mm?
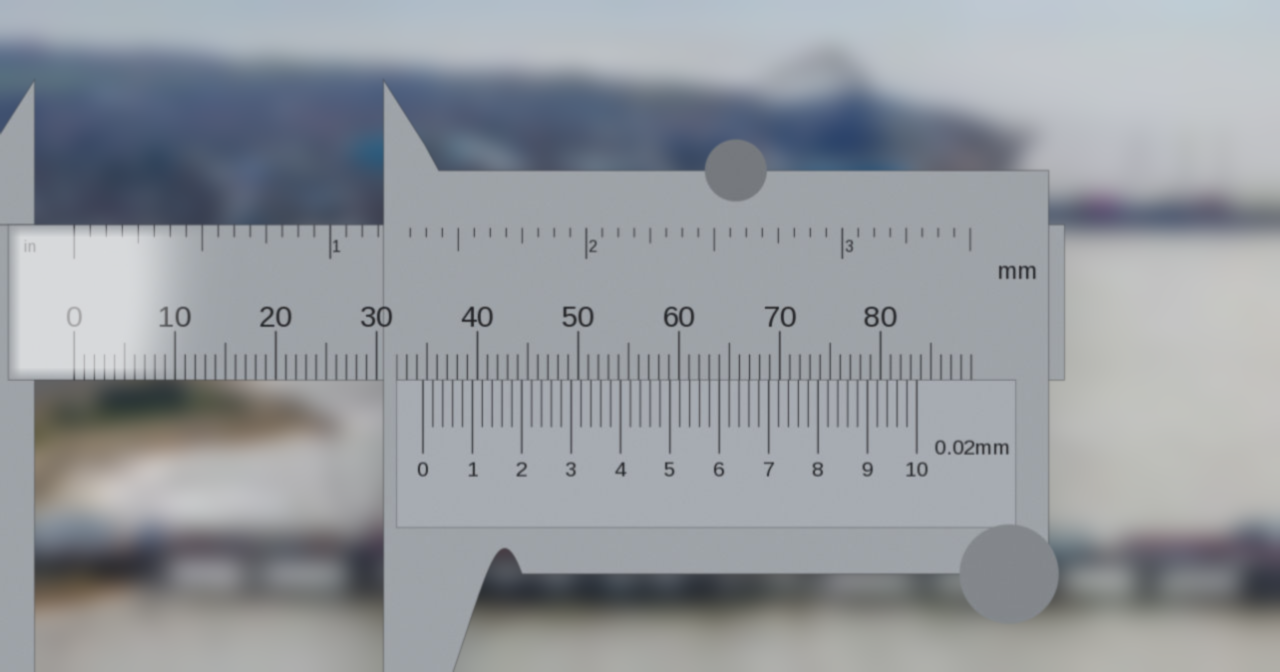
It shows value=34.6 unit=mm
